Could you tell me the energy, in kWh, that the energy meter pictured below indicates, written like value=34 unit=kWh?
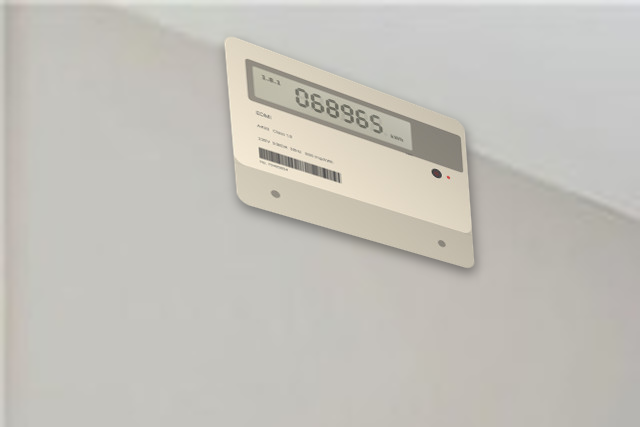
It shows value=68965 unit=kWh
